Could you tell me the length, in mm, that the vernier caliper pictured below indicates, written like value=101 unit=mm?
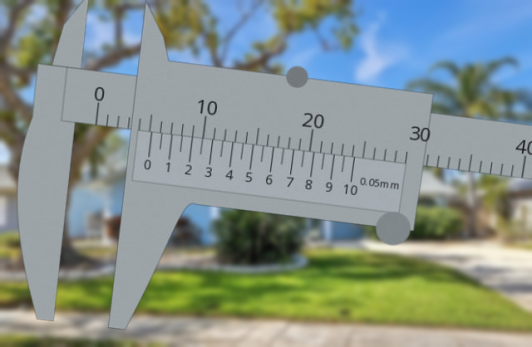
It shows value=5.2 unit=mm
